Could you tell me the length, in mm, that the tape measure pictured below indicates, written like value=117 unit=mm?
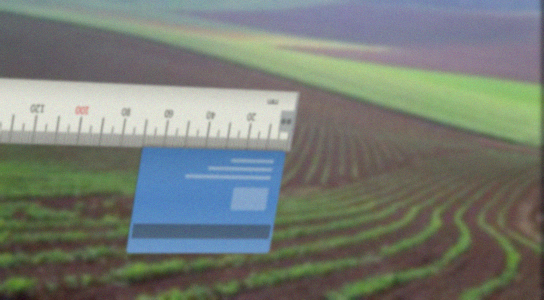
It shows value=70 unit=mm
